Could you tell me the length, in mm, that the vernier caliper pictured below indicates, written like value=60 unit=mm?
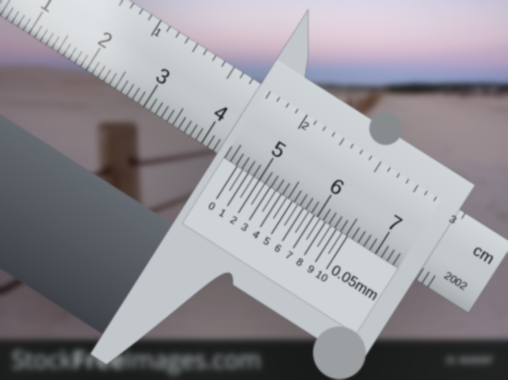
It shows value=46.2 unit=mm
